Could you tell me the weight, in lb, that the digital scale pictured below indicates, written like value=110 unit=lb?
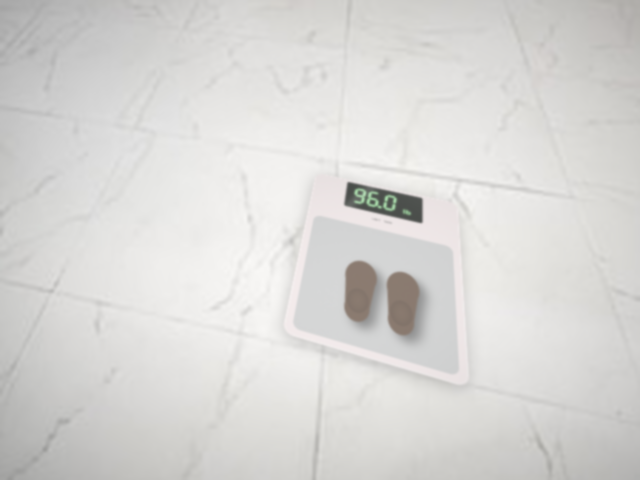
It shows value=96.0 unit=lb
